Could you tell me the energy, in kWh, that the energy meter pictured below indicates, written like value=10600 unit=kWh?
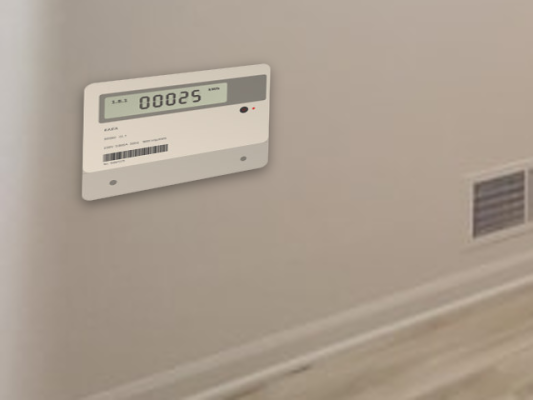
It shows value=25 unit=kWh
